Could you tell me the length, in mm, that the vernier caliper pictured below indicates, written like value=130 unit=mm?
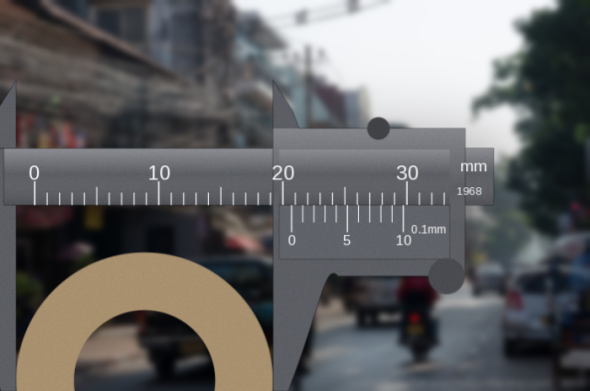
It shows value=20.7 unit=mm
